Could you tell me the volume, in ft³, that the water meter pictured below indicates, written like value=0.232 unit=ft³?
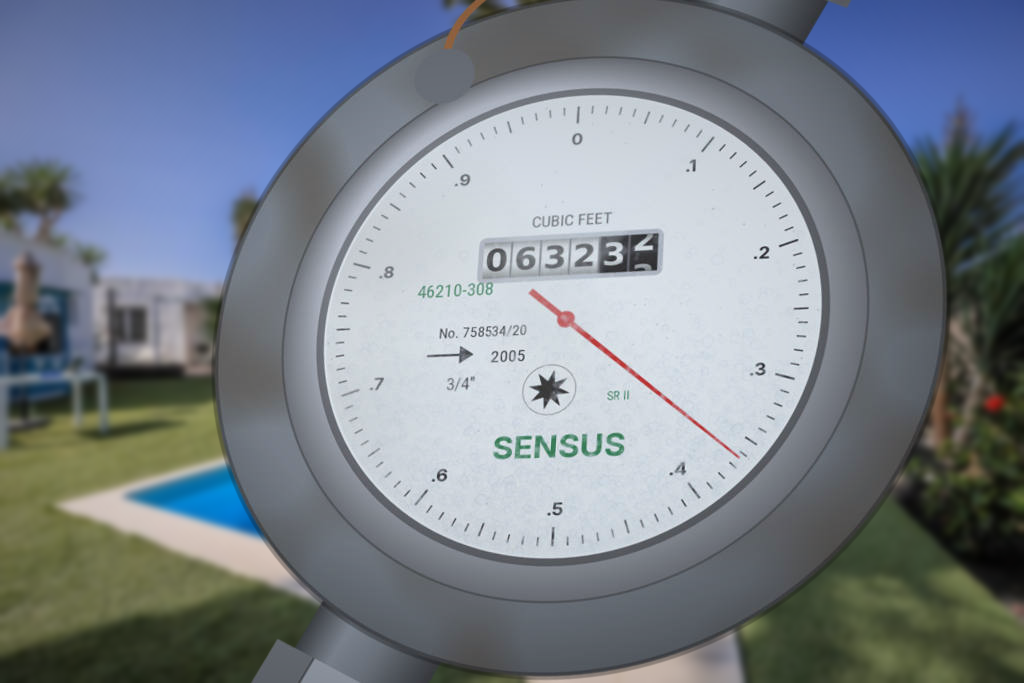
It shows value=63232.36 unit=ft³
